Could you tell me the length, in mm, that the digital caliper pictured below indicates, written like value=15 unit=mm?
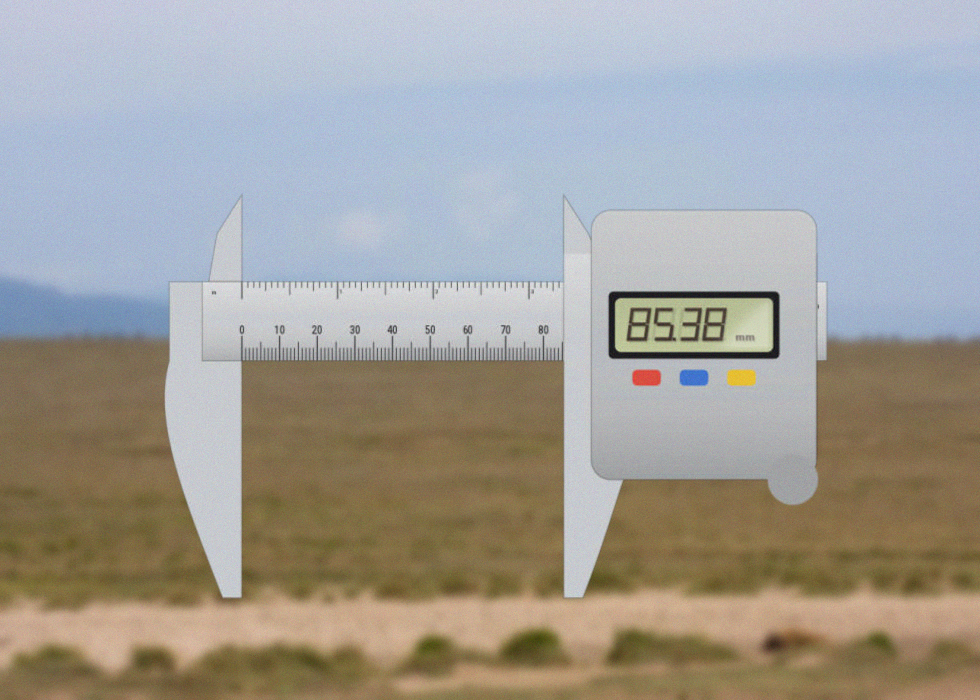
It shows value=85.38 unit=mm
